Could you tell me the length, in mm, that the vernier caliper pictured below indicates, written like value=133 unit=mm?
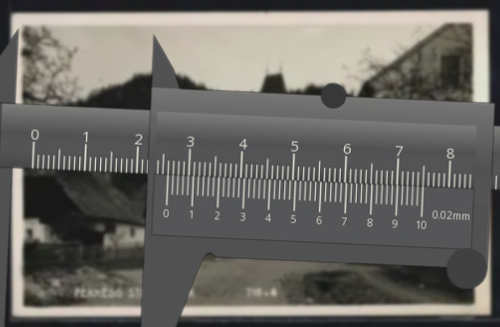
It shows value=26.0 unit=mm
